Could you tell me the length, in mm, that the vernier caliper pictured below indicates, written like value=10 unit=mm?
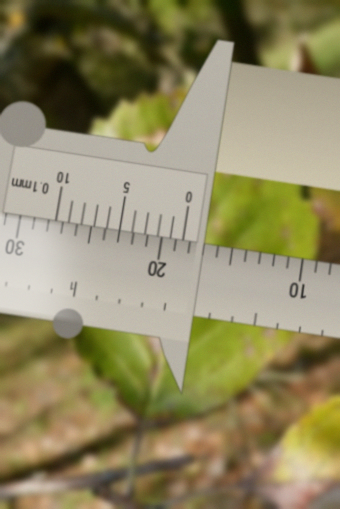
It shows value=18.5 unit=mm
